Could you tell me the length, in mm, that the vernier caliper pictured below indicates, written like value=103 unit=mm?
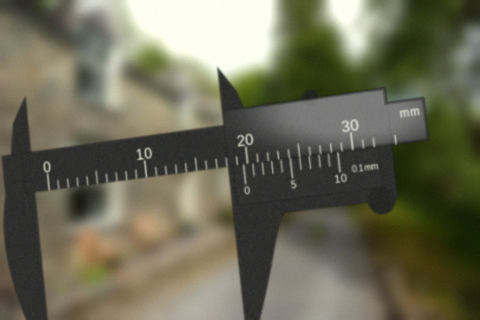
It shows value=19.6 unit=mm
